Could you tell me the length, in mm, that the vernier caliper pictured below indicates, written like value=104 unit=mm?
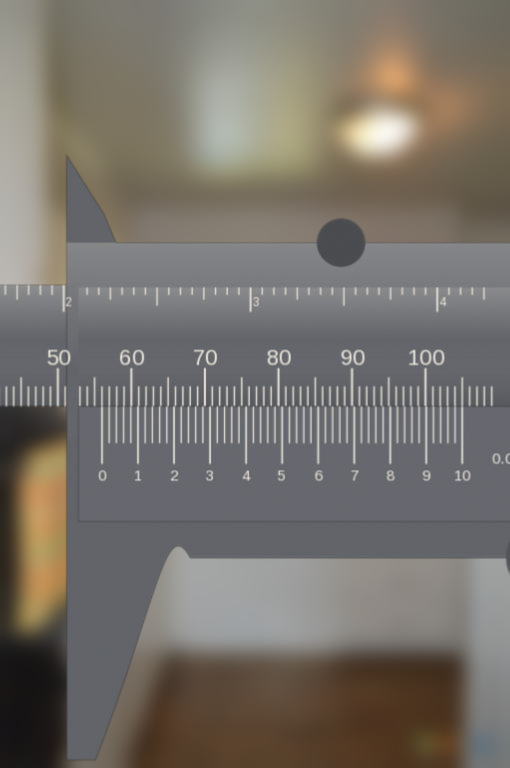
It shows value=56.0 unit=mm
